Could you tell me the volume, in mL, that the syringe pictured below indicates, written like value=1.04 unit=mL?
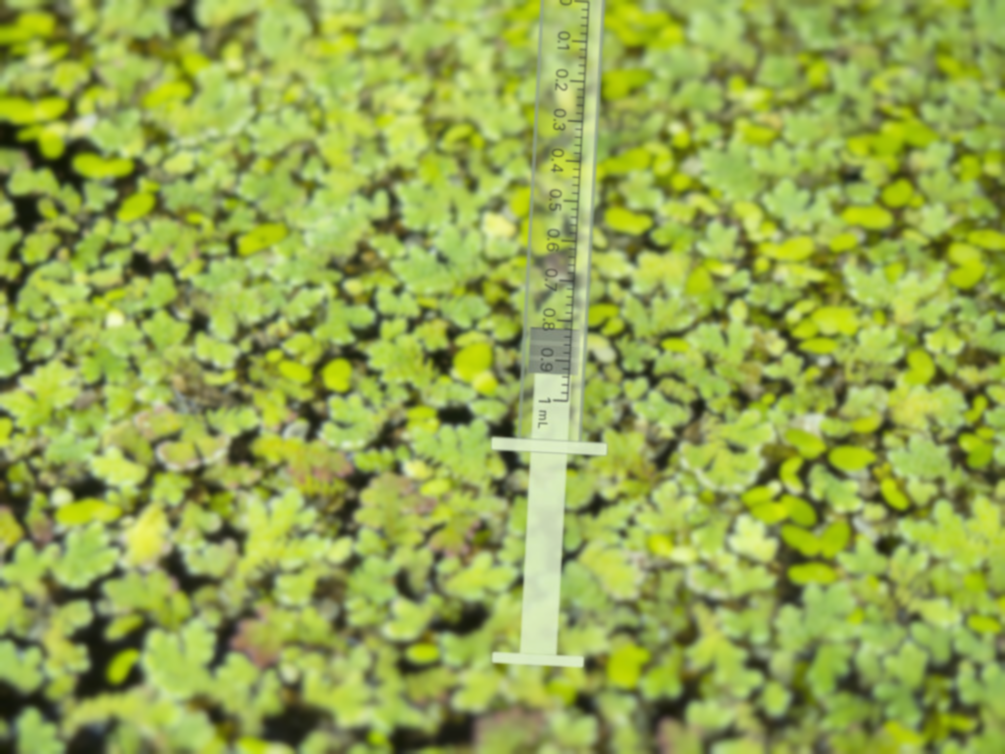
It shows value=0.82 unit=mL
